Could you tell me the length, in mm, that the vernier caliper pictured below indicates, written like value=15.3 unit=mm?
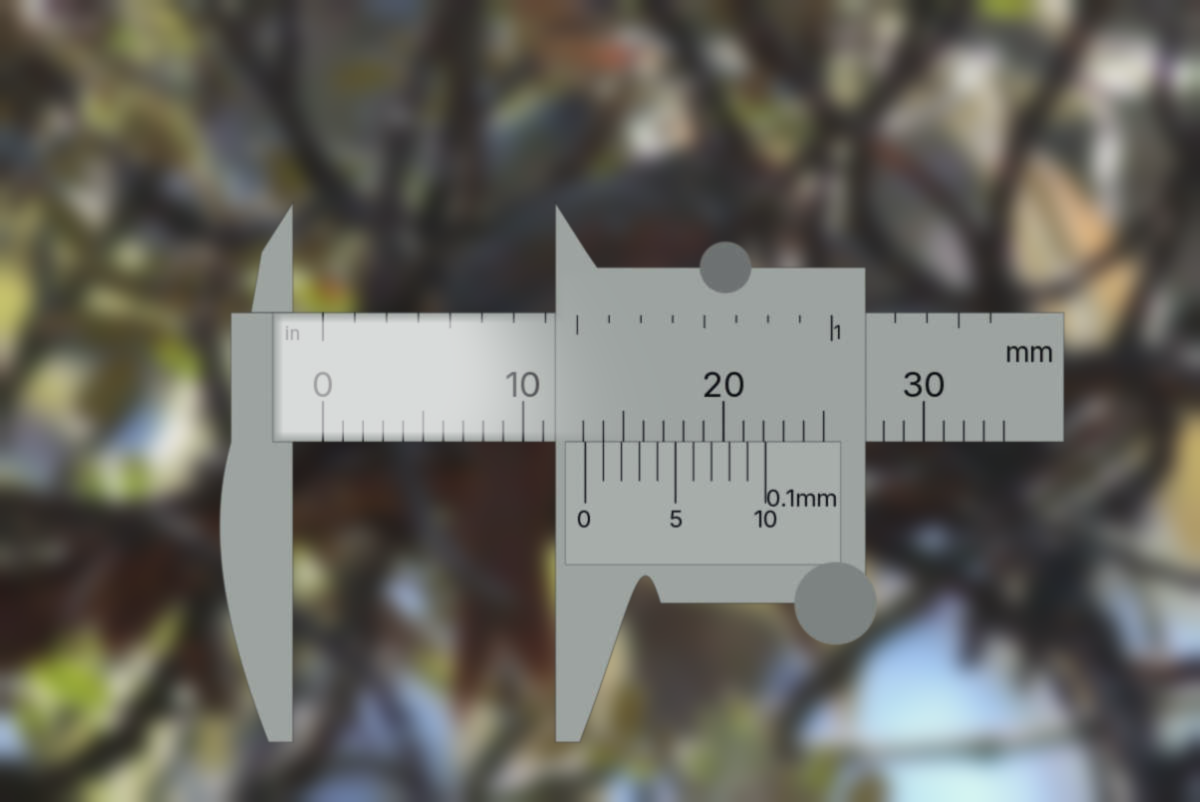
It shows value=13.1 unit=mm
